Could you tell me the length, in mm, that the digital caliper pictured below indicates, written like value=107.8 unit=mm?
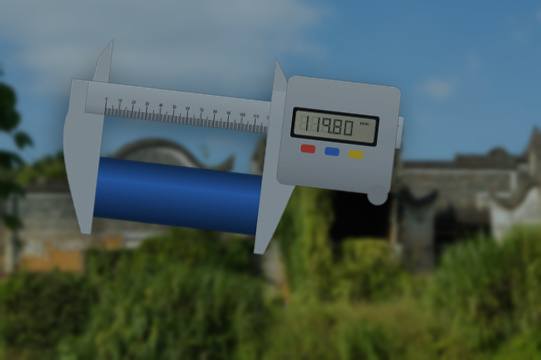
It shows value=119.80 unit=mm
